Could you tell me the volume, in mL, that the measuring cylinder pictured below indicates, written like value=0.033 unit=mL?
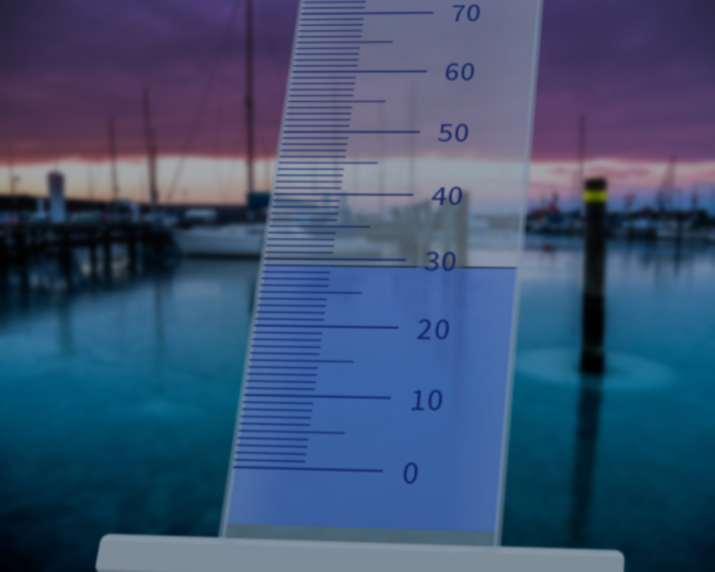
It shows value=29 unit=mL
